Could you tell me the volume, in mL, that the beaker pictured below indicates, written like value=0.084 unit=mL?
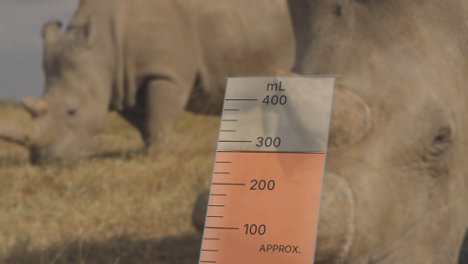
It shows value=275 unit=mL
